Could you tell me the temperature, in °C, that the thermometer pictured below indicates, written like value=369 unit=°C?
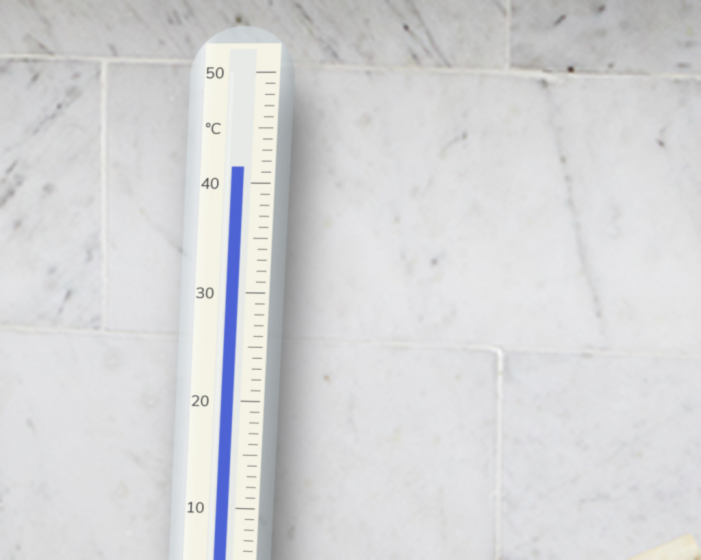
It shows value=41.5 unit=°C
